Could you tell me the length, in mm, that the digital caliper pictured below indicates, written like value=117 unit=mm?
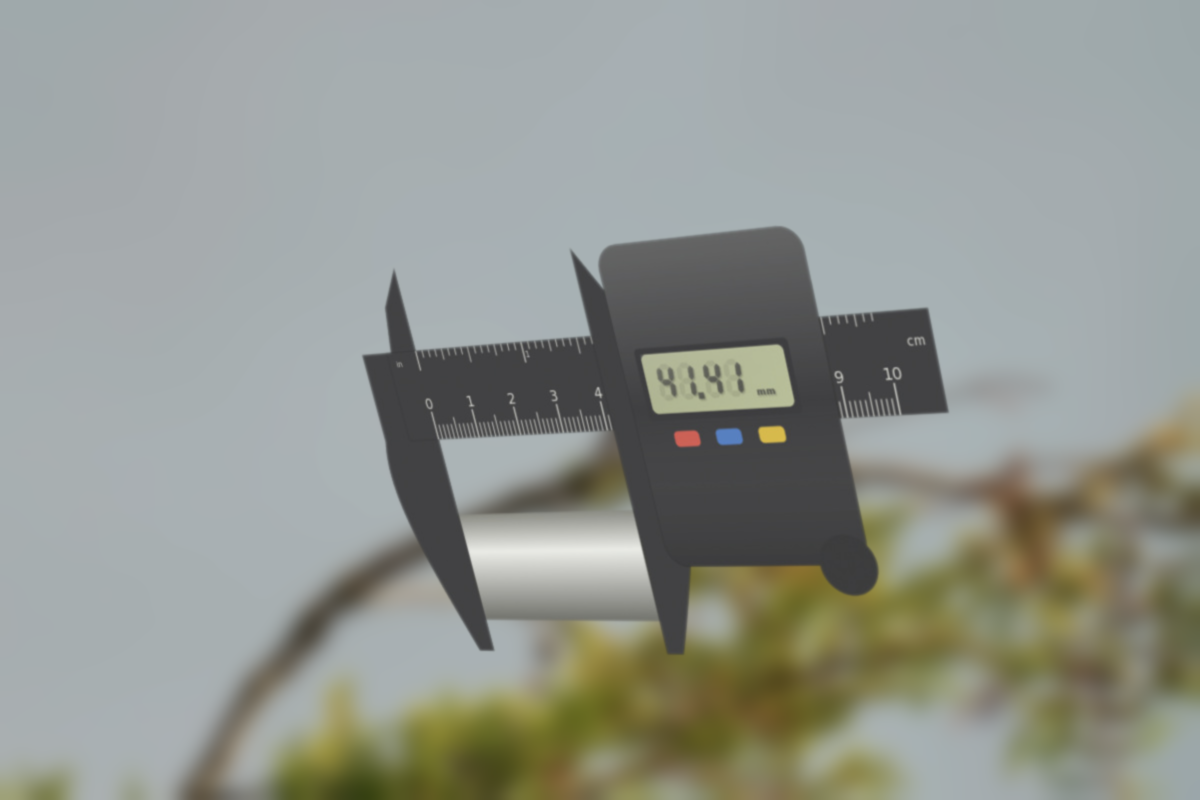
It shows value=41.41 unit=mm
